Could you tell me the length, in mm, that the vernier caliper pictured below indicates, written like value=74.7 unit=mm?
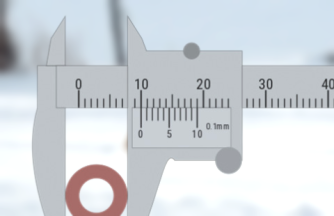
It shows value=10.0 unit=mm
